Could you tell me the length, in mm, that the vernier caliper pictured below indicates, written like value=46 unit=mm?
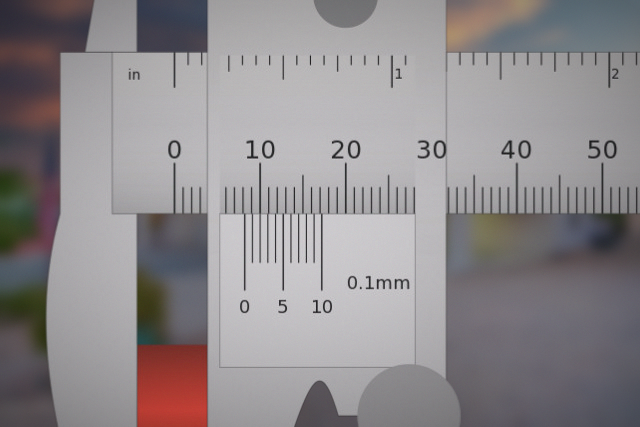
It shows value=8.2 unit=mm
